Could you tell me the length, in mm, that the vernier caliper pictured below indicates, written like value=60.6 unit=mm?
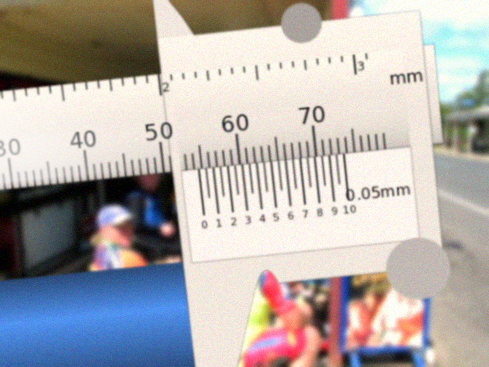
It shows value=54.6 unit=mm
